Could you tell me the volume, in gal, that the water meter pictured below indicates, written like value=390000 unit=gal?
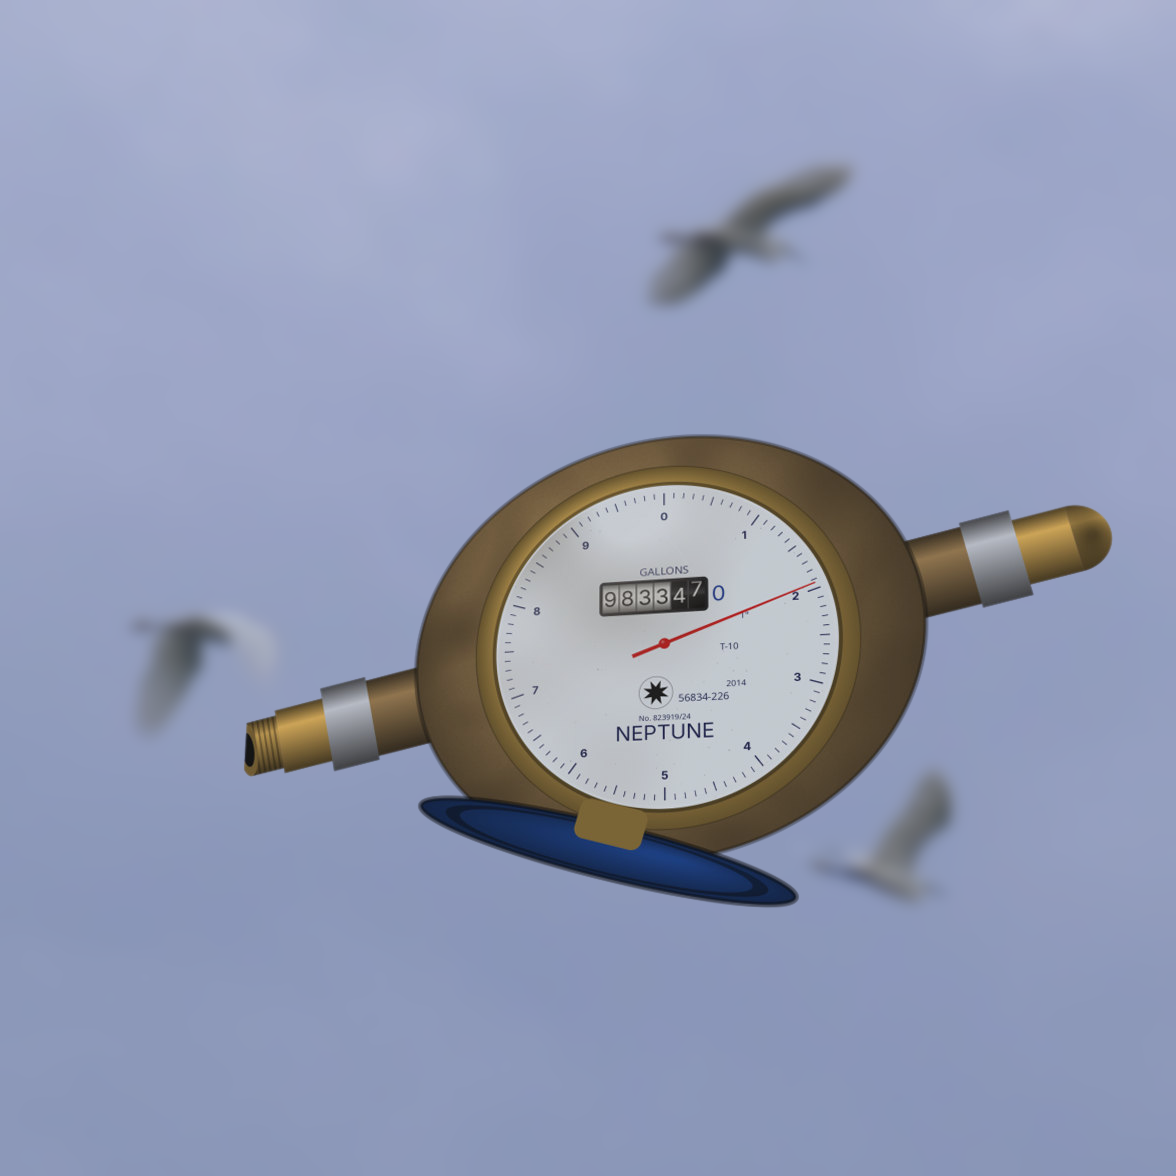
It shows value=9833471.9 unit=gal
